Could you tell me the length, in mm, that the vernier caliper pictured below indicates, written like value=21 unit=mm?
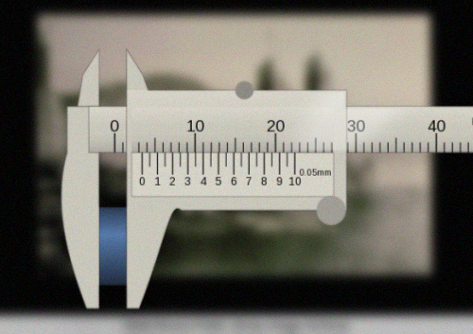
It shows value=3.4 unit=mm
